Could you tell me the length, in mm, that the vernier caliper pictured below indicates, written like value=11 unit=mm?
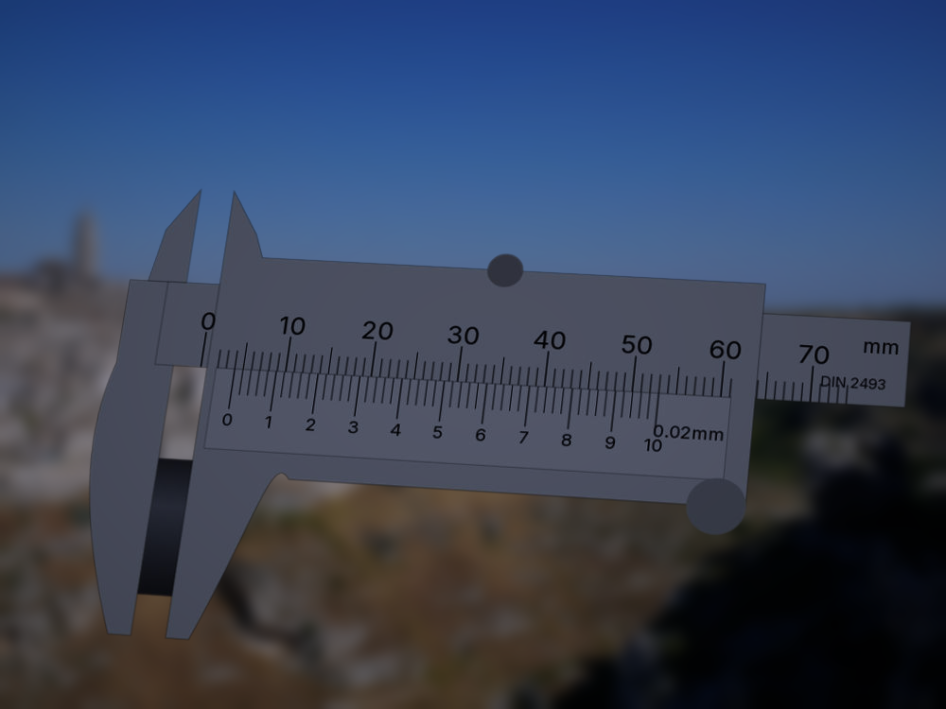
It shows value=4.0 unit=mm
